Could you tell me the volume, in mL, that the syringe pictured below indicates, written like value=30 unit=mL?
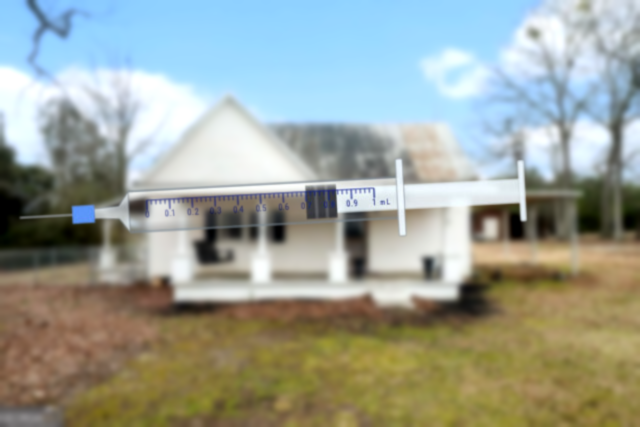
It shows value=0.7 unit=mL
